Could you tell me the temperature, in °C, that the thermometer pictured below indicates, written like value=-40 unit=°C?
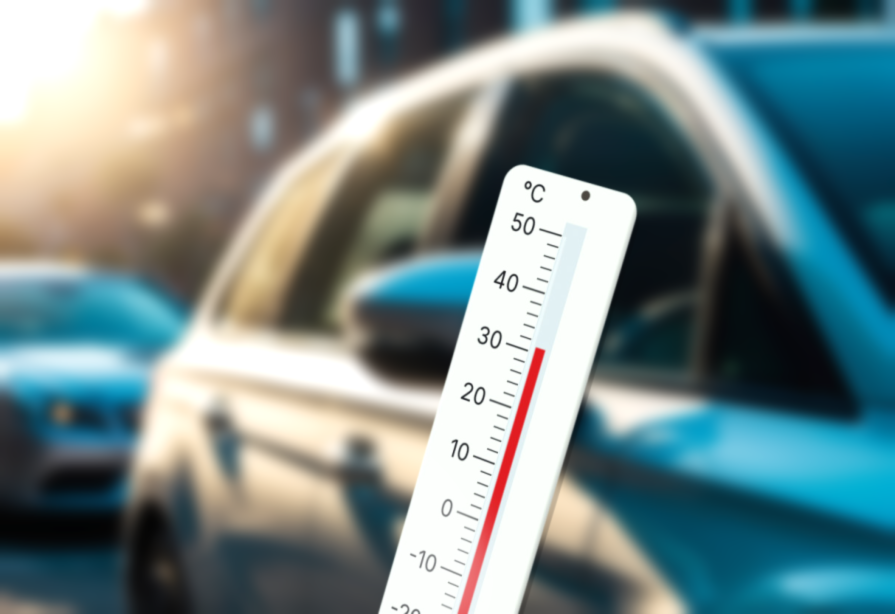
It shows value=31 unit=°C
